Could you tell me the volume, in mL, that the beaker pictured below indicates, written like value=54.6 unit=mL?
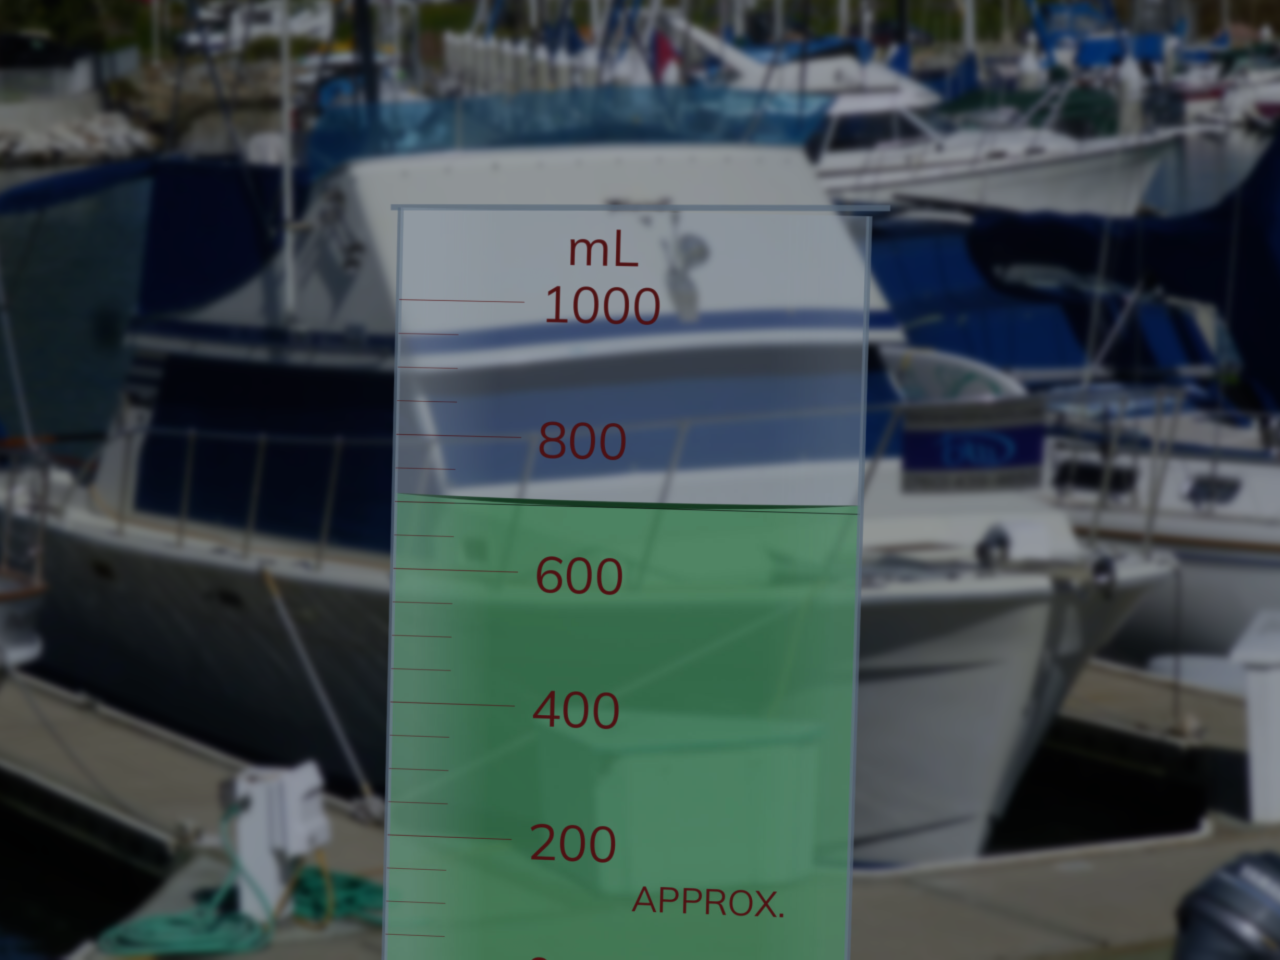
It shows value=700 unit=mL
